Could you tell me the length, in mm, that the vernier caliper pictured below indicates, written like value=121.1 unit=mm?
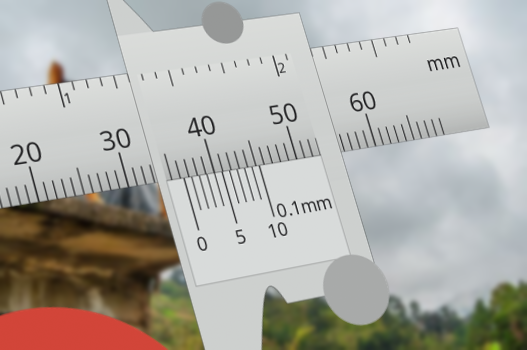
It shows value=36.4 unit=mm
